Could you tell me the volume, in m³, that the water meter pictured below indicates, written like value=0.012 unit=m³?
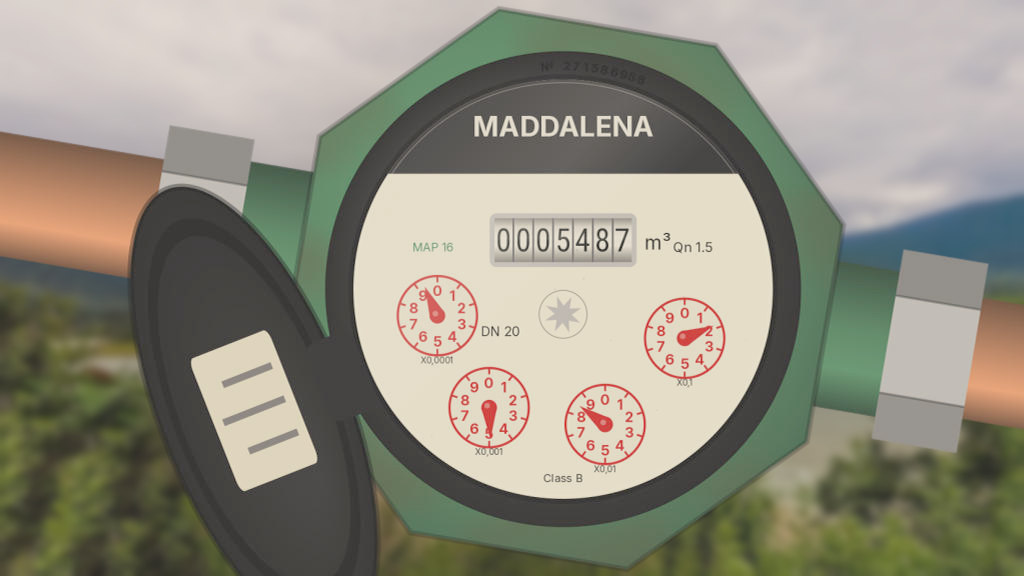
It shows value=5487.1849 unit=m³
